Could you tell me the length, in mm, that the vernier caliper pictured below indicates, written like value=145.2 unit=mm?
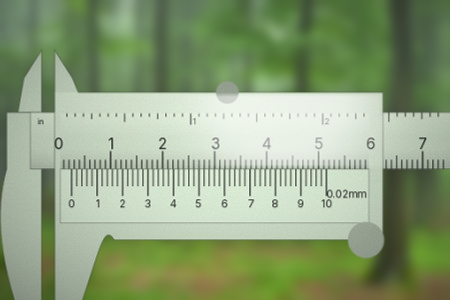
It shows value=2.5 unit=mm
